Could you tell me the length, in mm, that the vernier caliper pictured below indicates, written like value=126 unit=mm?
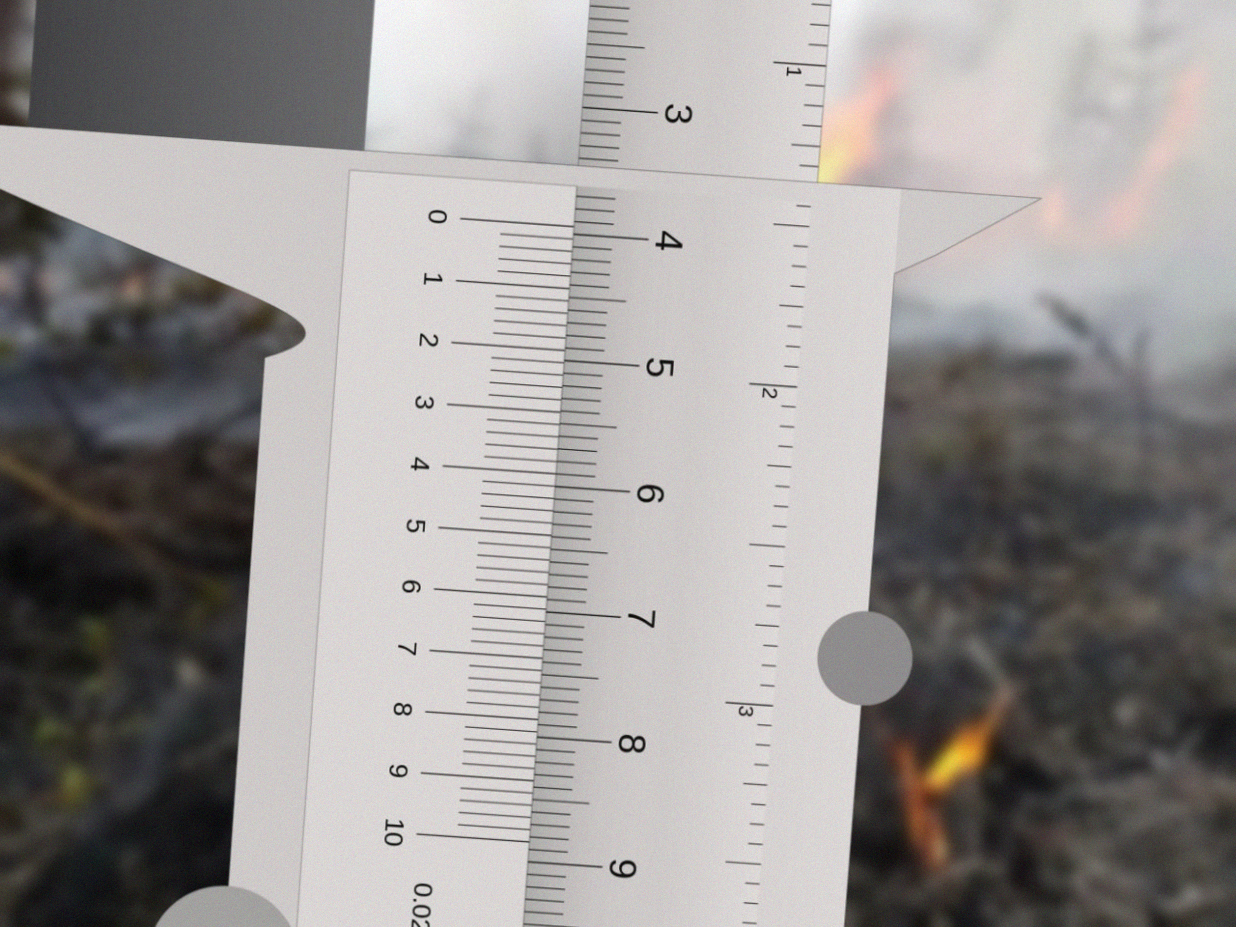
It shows value=39.4 unit=mm
